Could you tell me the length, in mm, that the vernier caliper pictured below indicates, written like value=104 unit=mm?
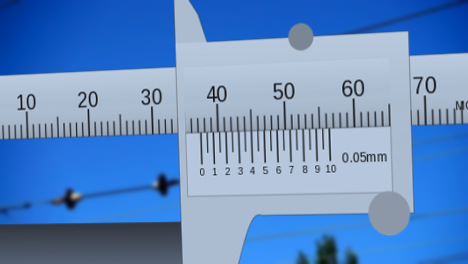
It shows value=37.4 unit=mm
